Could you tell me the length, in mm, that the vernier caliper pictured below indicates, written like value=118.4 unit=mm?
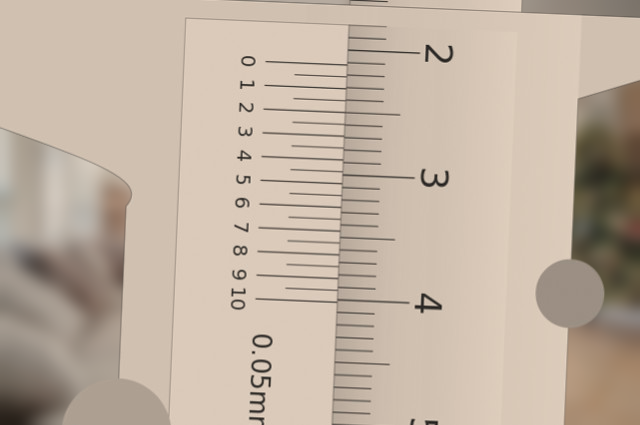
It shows value=21.2 unit=mm
